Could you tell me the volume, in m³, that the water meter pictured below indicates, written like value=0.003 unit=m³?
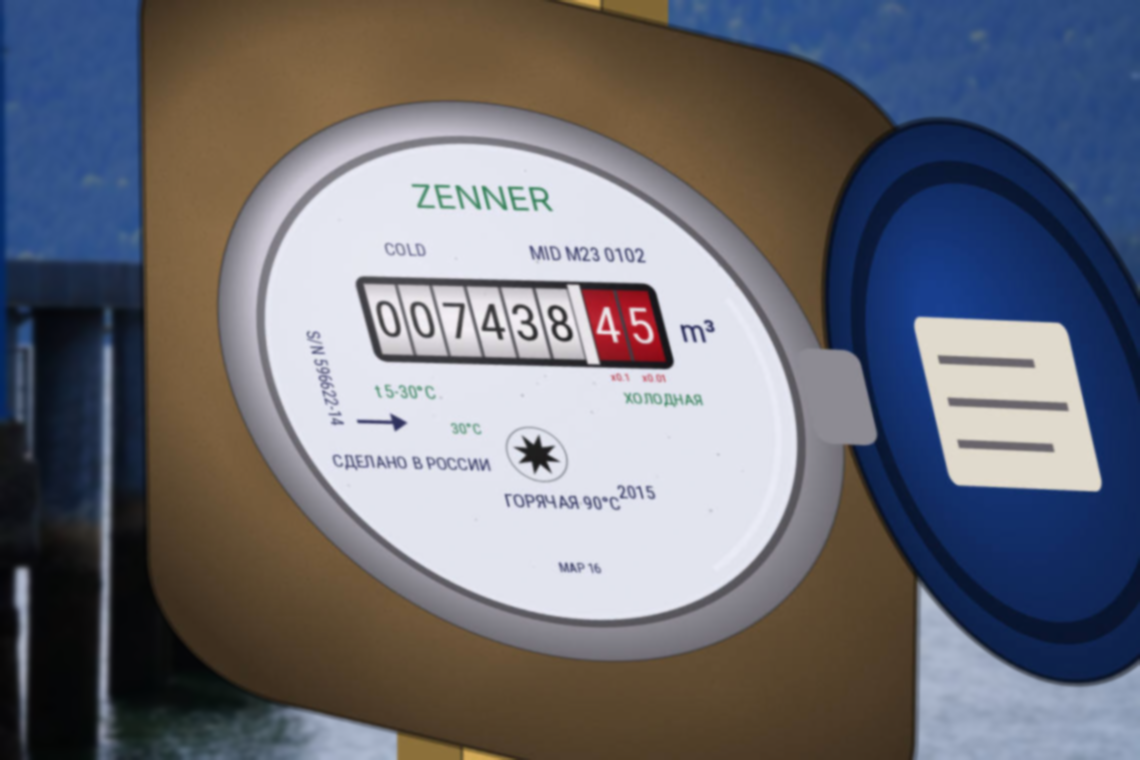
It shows value=7438.45 unit=m³
